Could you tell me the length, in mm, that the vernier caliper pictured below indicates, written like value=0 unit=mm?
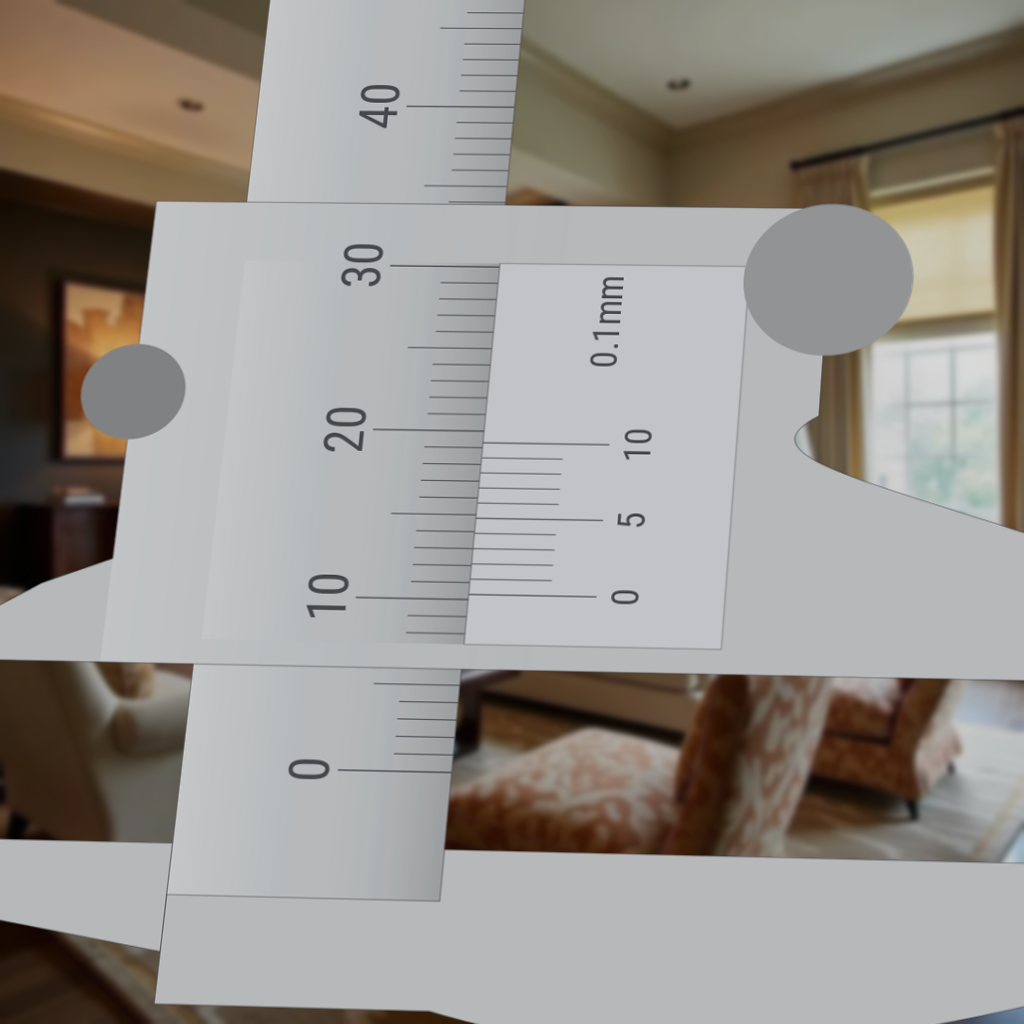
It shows value=10.3 unit=mm
